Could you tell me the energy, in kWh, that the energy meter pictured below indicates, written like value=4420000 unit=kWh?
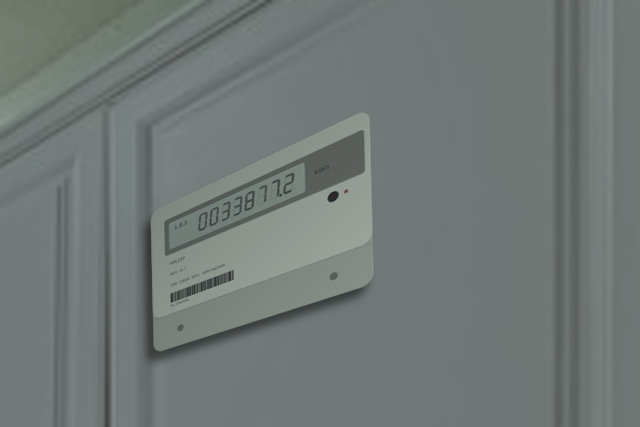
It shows value=33877.2 unit=kWh
